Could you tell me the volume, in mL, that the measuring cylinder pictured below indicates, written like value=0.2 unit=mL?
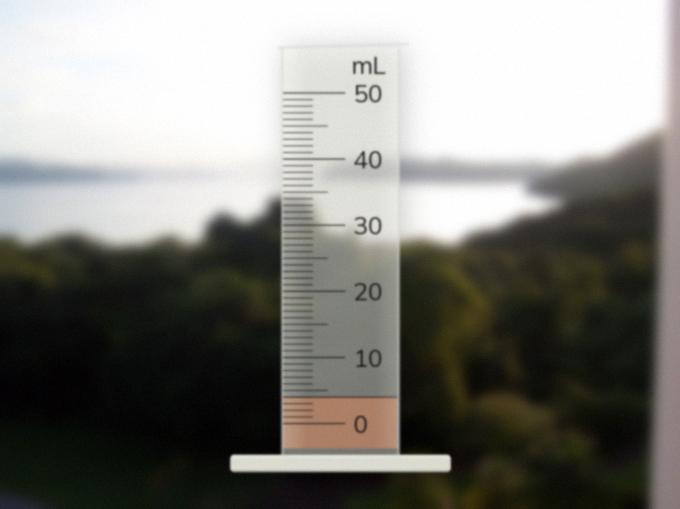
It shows value=4 unit=mL
